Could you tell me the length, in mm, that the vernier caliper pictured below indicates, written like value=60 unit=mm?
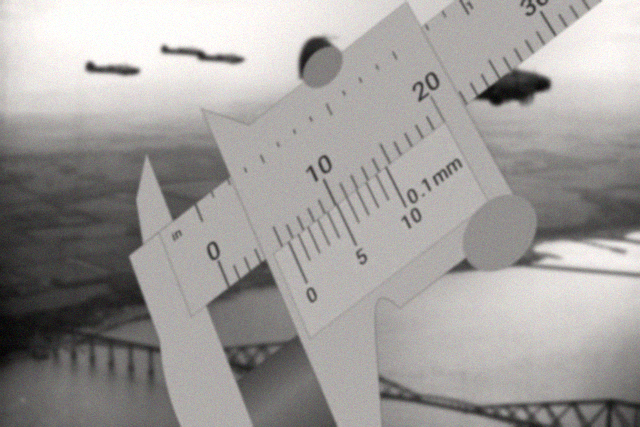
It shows value=5.6 unit=mm
